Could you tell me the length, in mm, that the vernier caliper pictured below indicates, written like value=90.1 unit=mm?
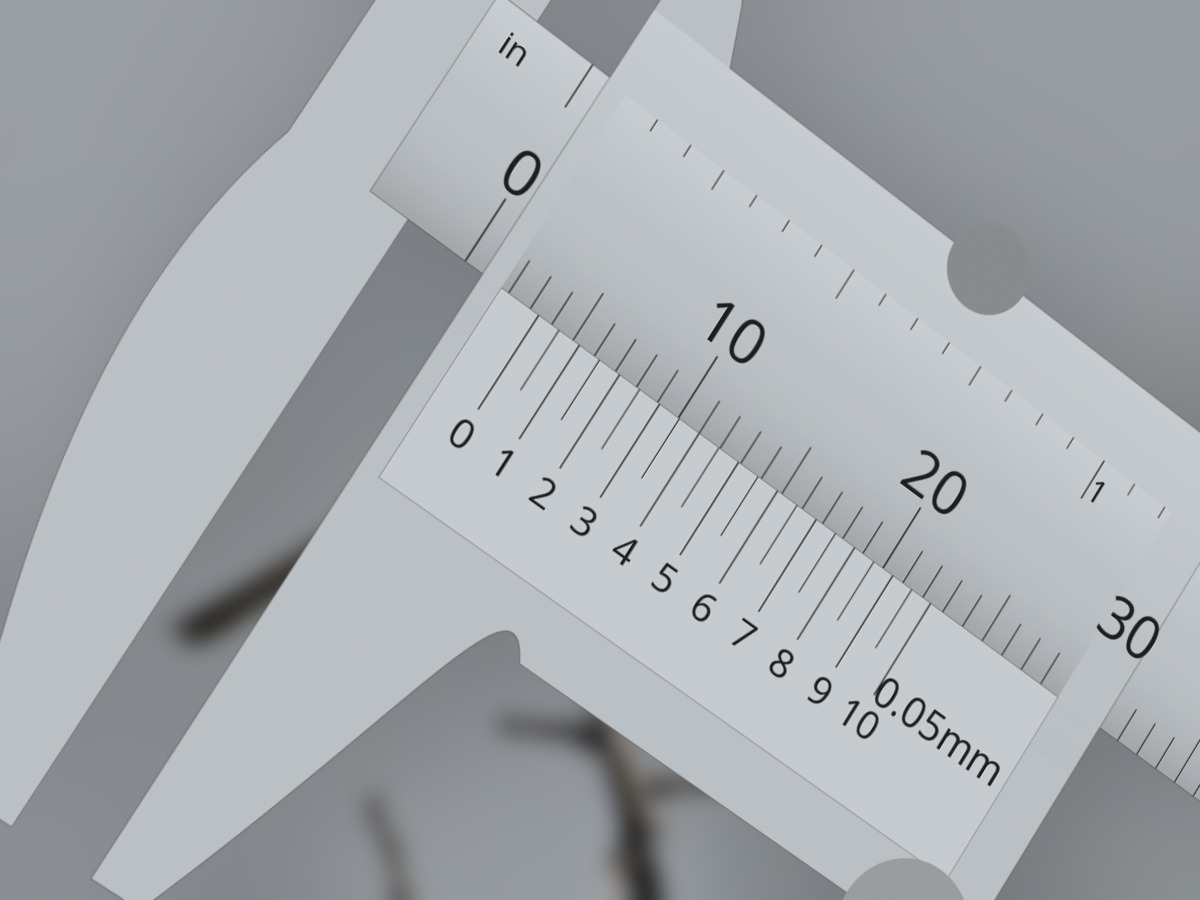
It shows value=3.40 unit=mm
